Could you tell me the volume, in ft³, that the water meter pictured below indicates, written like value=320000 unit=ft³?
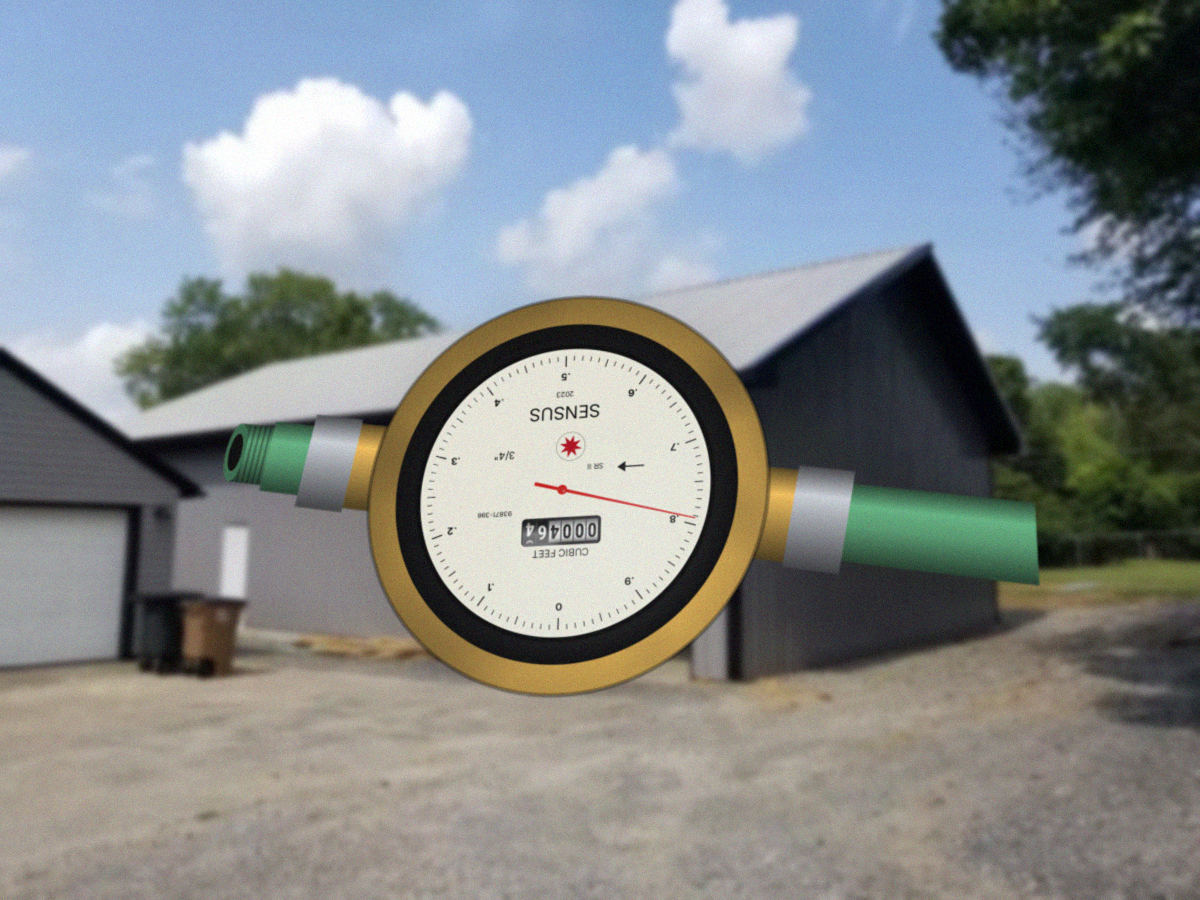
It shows value=463.79 unit=ft³
